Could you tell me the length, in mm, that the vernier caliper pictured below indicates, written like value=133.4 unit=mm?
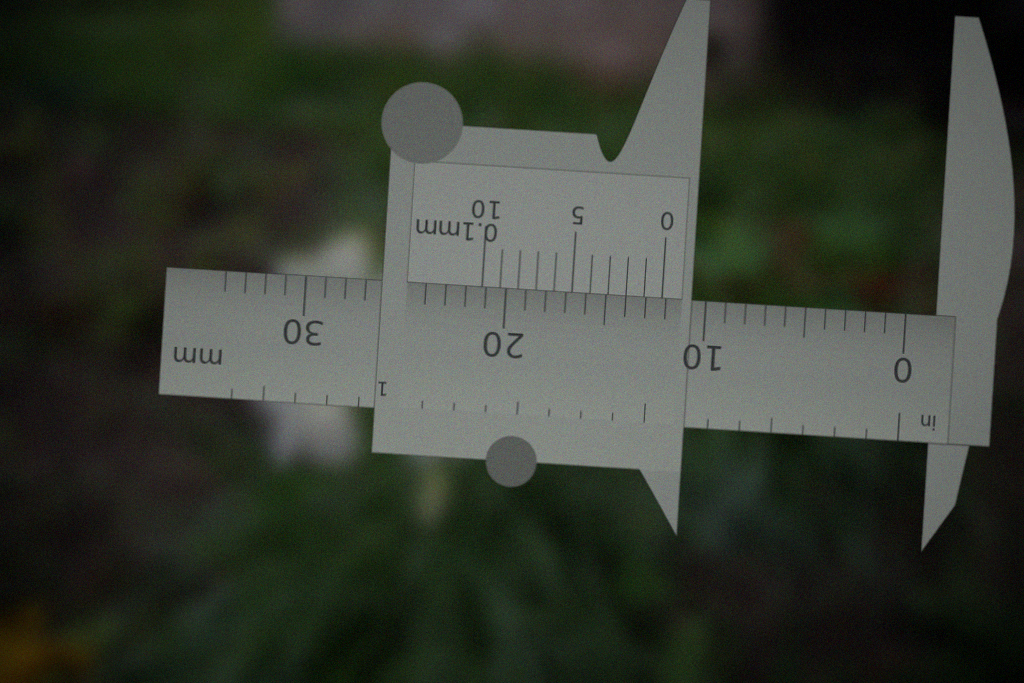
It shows value=12.2 unit=mm
